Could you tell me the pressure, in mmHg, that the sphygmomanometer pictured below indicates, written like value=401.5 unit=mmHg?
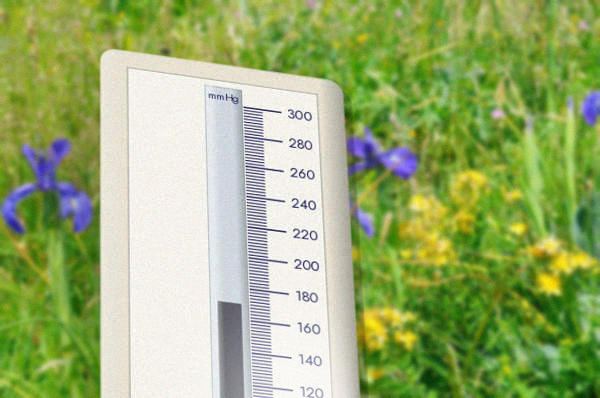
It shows value=170 unit=mmHg
